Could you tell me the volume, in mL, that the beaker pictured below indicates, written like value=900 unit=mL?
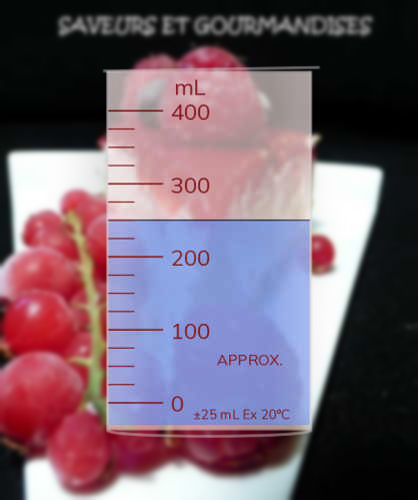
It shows value=250 unit=mL
